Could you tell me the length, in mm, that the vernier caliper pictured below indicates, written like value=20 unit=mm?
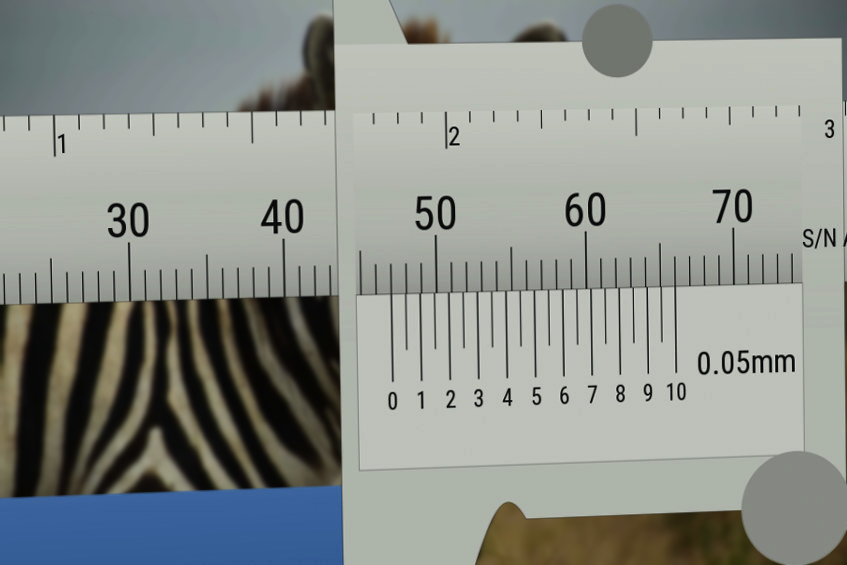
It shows value=47.0 unit=mm
